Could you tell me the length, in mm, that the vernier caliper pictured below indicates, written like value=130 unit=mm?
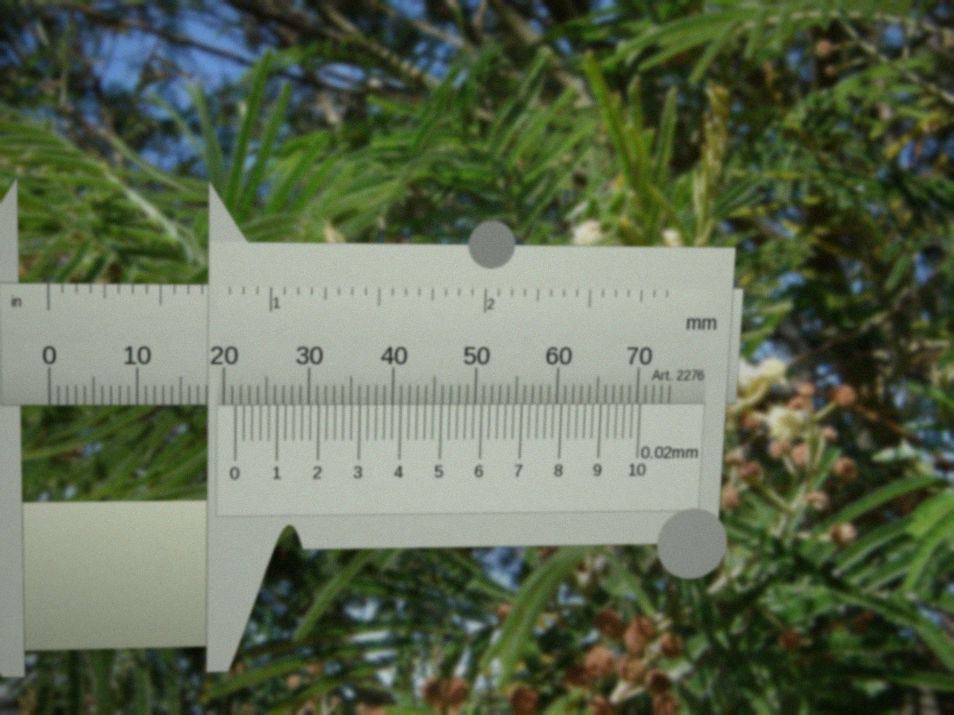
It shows value=21.4 unit=mm
